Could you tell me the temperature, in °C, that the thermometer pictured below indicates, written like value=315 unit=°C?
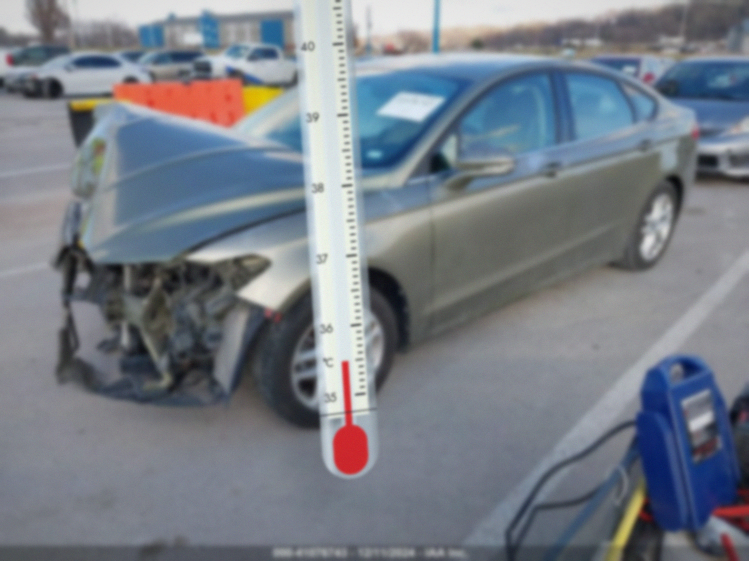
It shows value=35.5 unit=°C
